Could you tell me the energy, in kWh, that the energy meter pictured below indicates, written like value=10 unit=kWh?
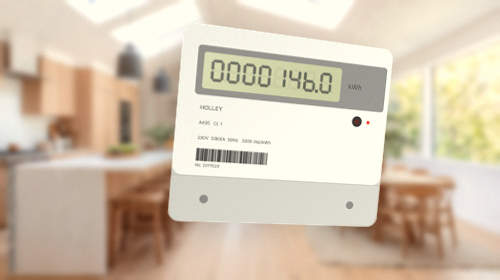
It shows value=146.0 unit=kWh
